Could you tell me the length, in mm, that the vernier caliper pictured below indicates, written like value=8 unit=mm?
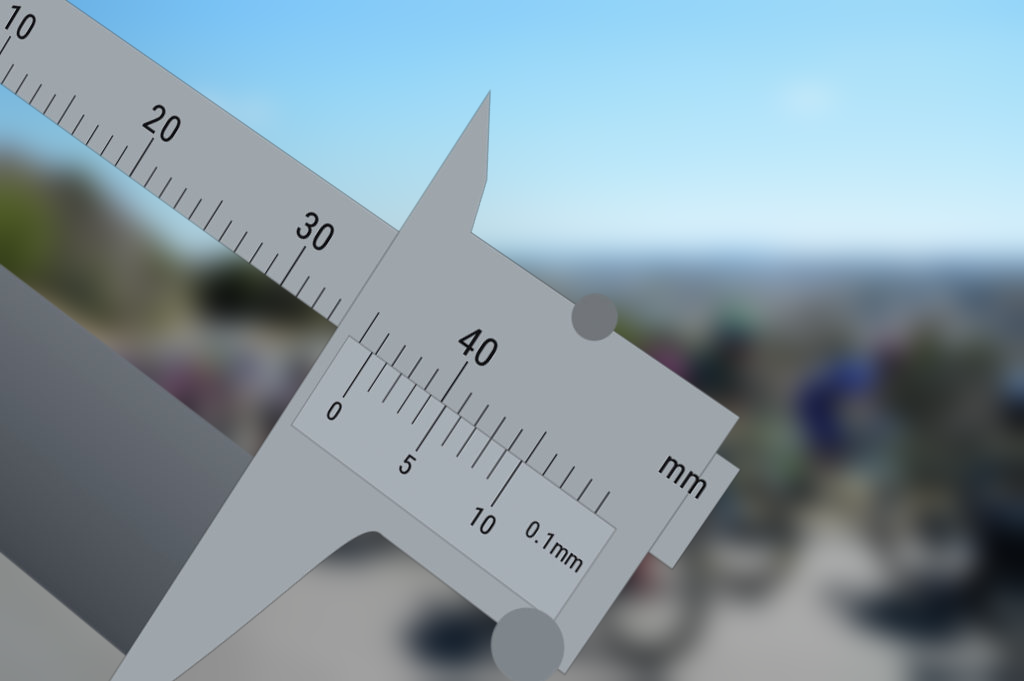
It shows value=35.8 unit=mm
